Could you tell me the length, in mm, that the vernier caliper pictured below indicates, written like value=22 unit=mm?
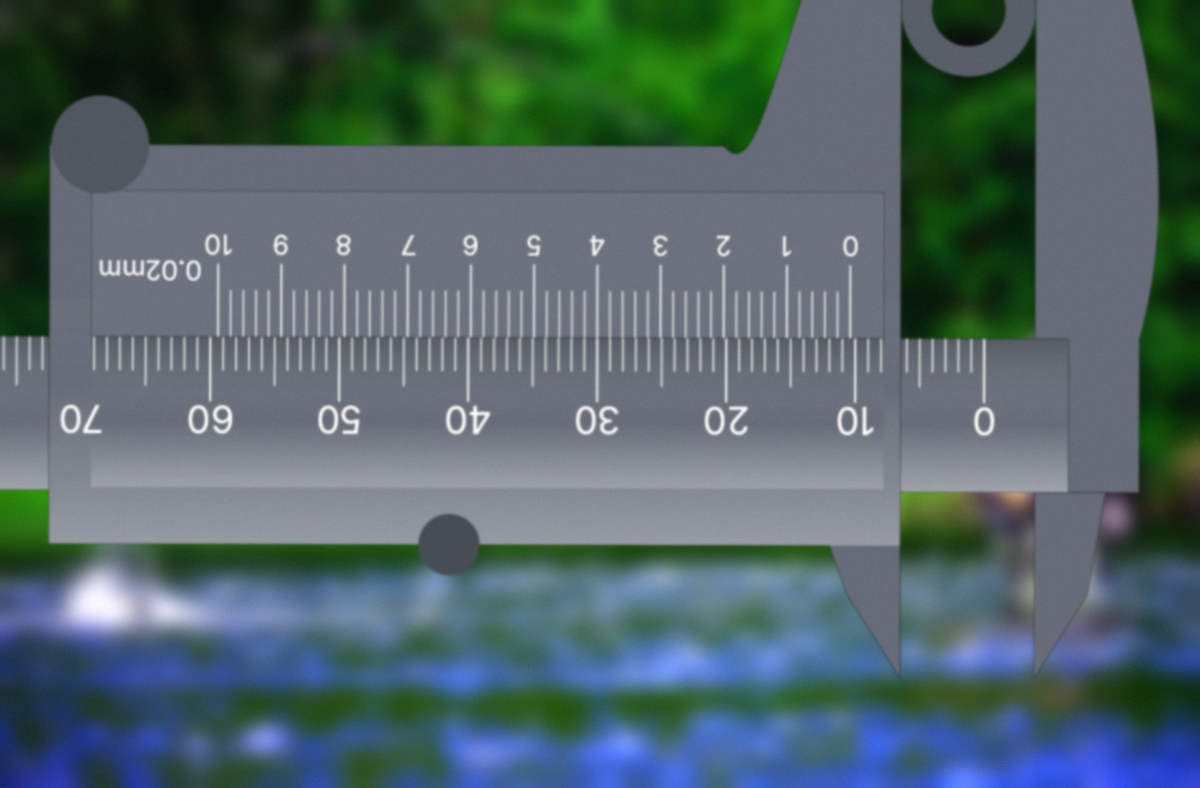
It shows value=10.4 unit=mm
